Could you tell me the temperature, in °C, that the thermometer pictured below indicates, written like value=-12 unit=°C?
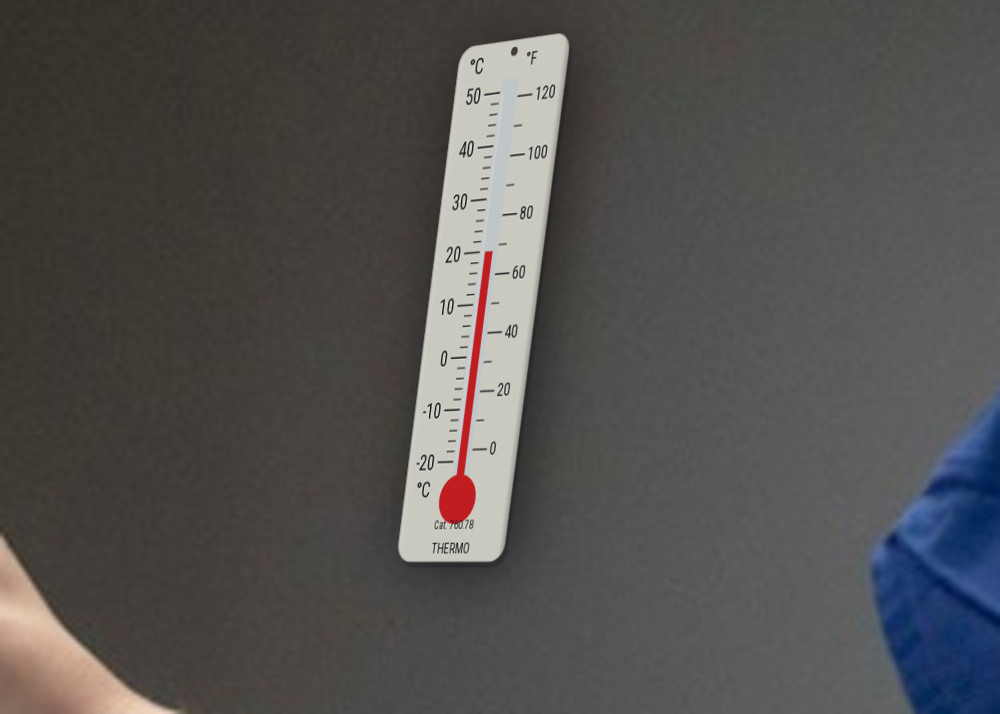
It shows value=20 unit=°C
